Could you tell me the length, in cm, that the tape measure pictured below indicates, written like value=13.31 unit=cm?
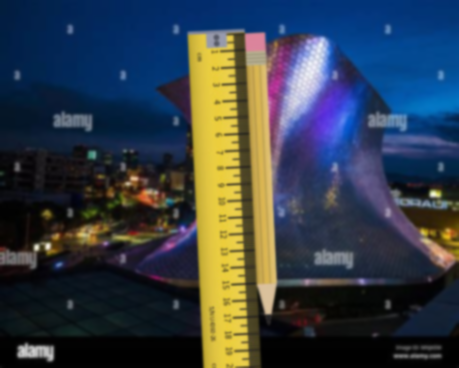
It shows value=17.5 unit=cm
